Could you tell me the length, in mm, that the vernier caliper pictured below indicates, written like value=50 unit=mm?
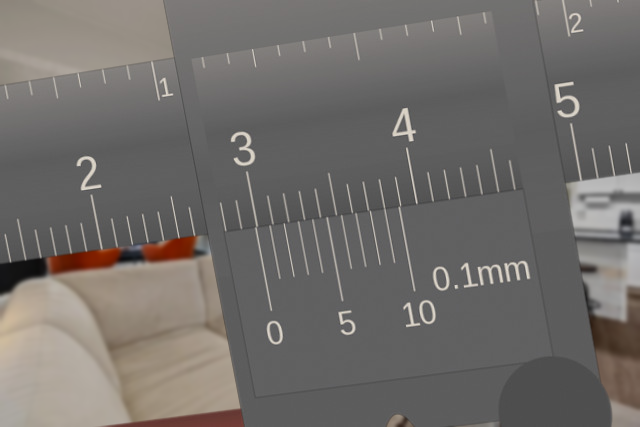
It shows value=29.9 unit=mm
